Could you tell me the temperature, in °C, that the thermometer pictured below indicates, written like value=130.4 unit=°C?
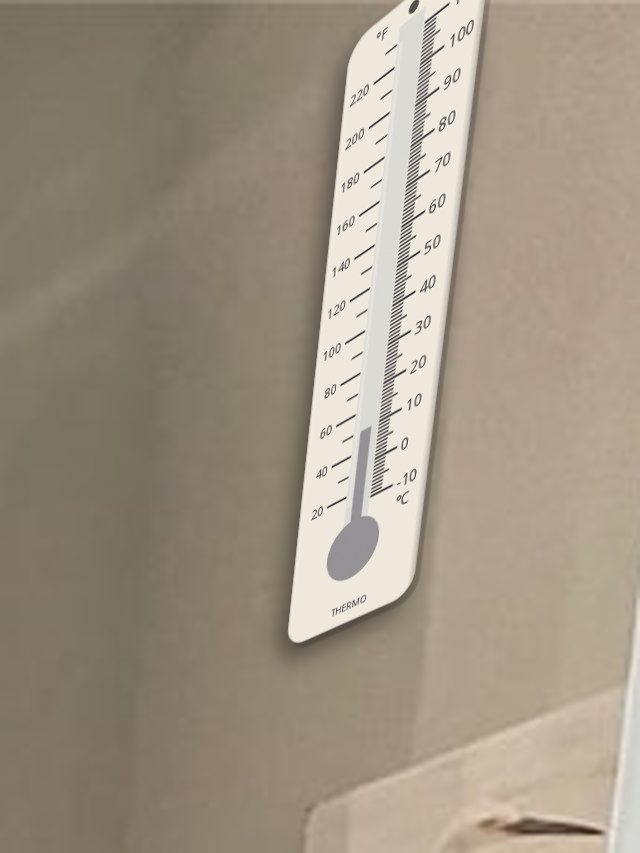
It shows value=10 unit=°C
